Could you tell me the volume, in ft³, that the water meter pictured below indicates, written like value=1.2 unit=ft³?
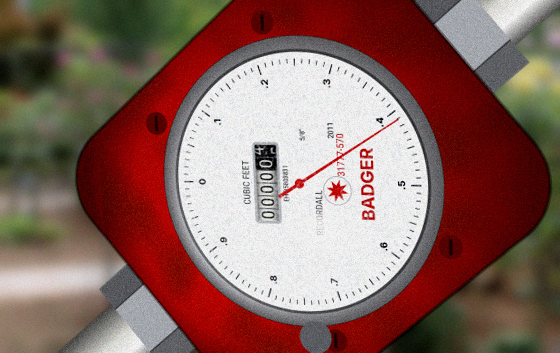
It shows value=4.41 unit=ft³
